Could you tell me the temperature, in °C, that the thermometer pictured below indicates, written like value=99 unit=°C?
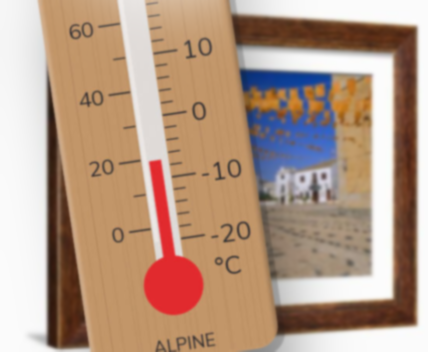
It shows value=-7 unit=°C
